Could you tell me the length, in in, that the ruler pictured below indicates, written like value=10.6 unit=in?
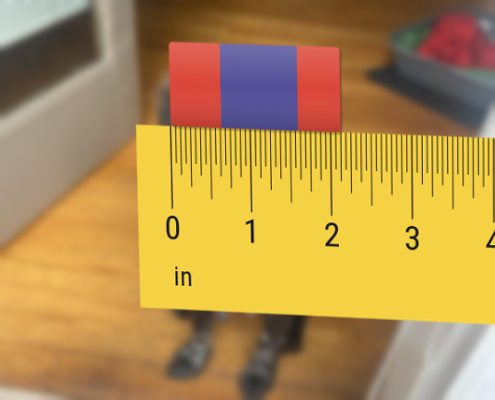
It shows value=2.125 unit=in
